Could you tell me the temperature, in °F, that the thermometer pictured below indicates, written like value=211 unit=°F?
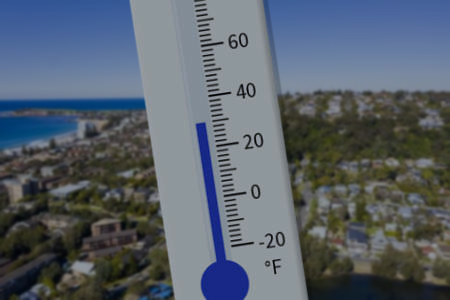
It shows value=30 unit=°F
